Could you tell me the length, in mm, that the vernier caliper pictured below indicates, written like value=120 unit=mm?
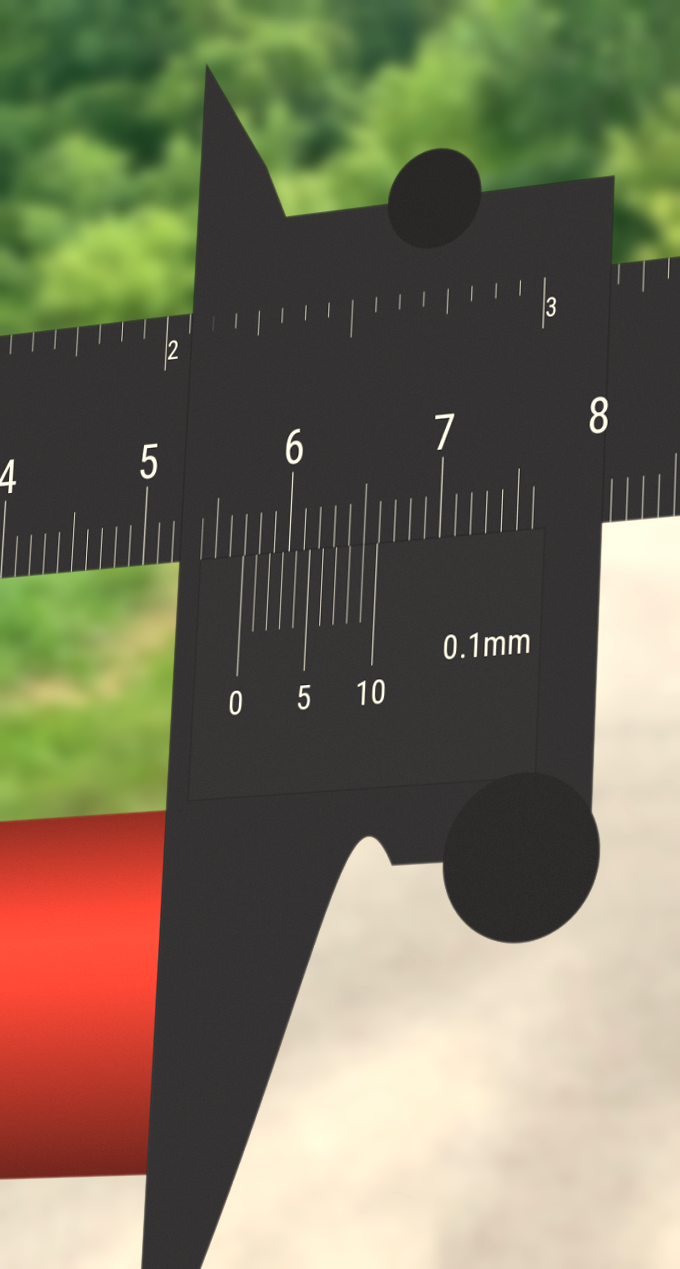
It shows value=56.9 unit=mm
